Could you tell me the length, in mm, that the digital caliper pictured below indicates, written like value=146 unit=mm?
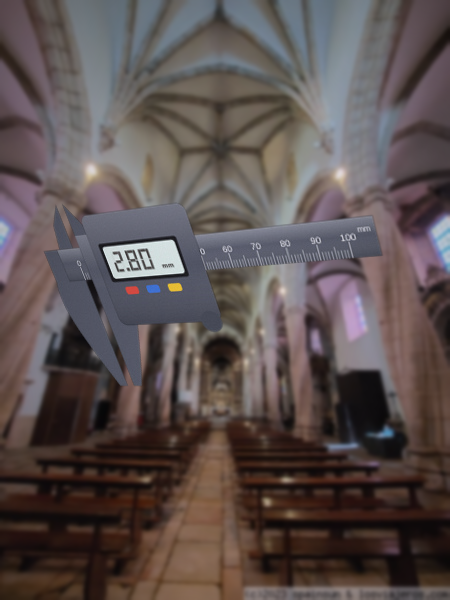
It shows value=2.80 unit=mm
